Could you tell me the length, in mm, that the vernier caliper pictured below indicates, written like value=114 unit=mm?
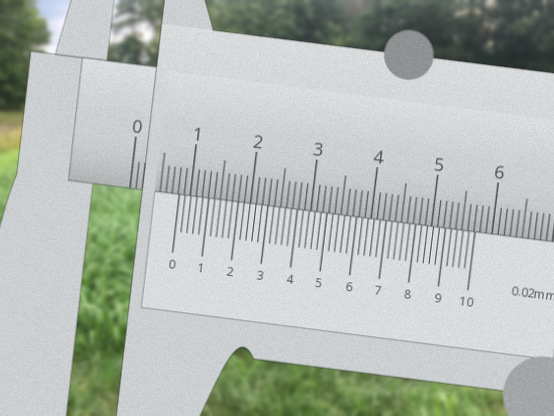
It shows value=8.2 unit=mm
